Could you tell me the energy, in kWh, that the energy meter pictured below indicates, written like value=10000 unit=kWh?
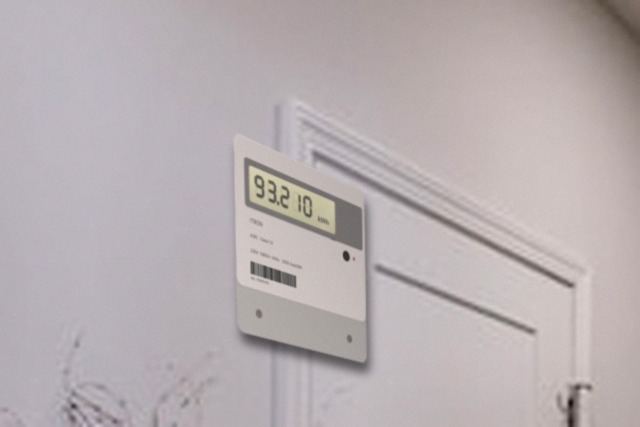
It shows value=93.210 unit=kWh
